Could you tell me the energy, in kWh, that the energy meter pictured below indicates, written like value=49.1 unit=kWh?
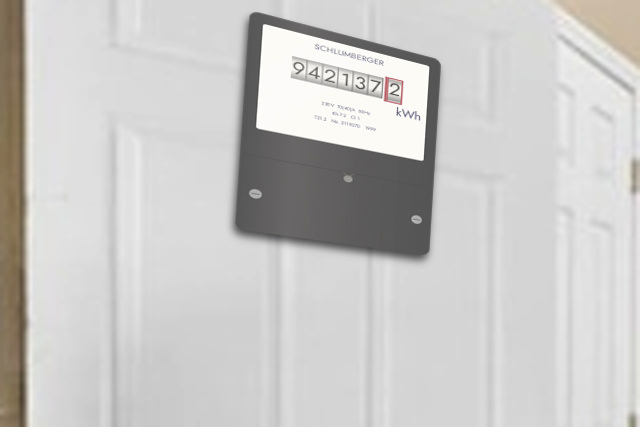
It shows value=942137.2 unit=kWh
